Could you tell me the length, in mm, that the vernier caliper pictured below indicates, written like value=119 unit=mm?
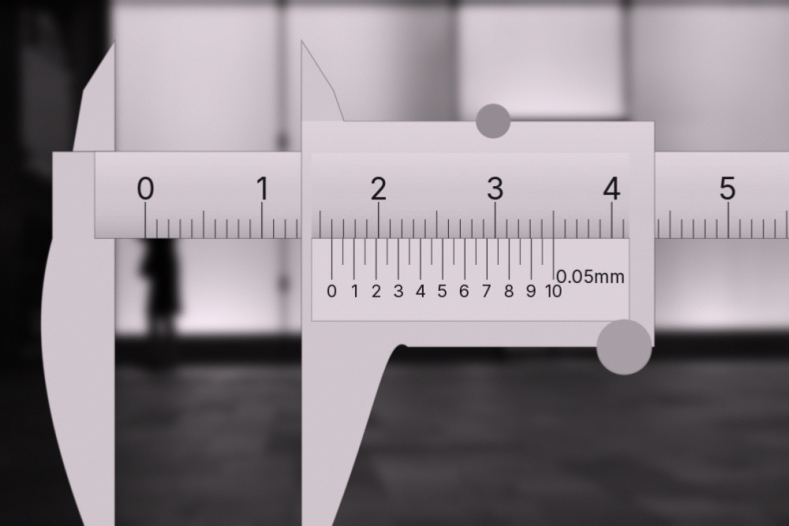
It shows value=16.0 unit=mm
